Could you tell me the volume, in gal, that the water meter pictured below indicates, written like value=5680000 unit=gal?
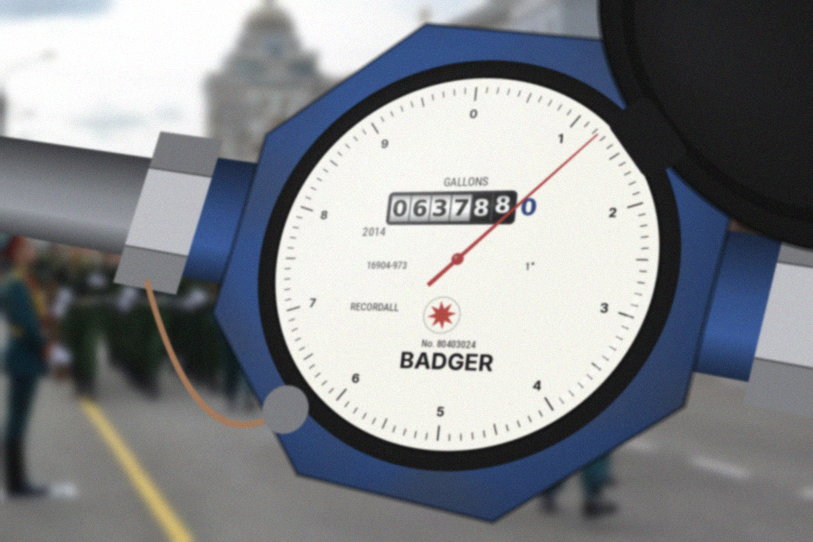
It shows value=637881.2 unit=gal
